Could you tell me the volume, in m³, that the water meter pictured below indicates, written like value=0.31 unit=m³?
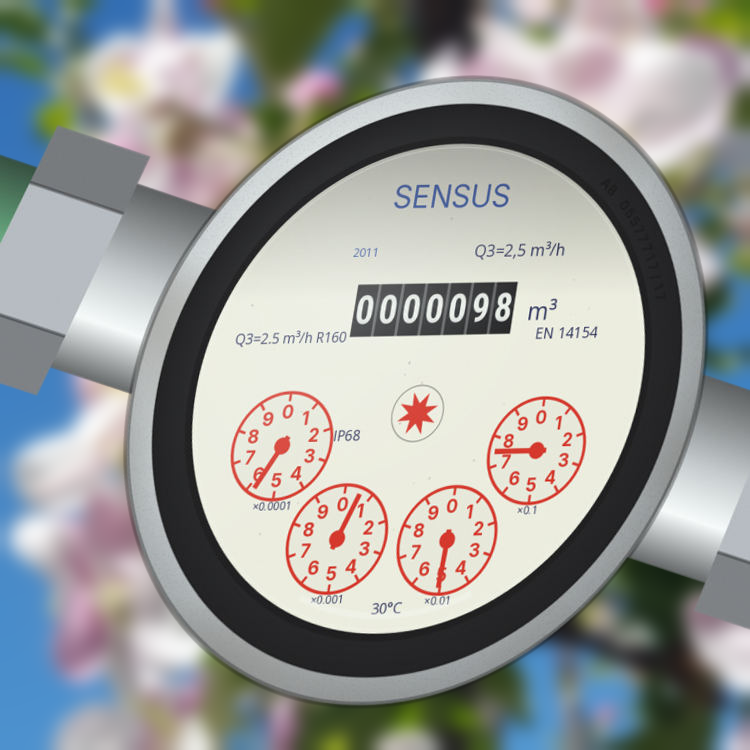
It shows value=98.7505 unit=m³
